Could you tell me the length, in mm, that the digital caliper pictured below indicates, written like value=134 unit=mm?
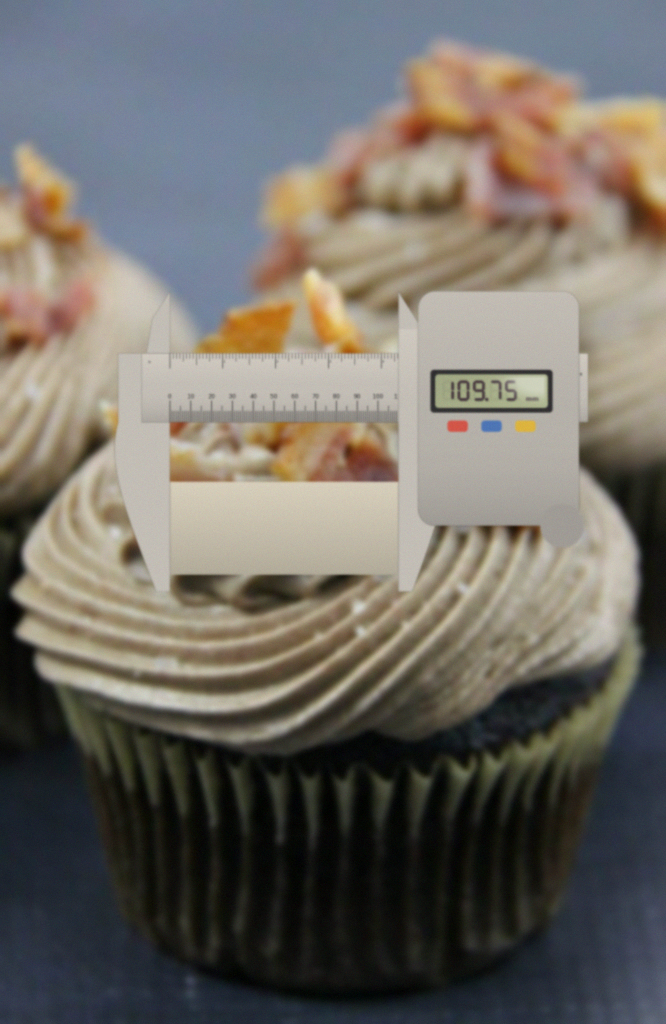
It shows value=109.75 unit=mm
